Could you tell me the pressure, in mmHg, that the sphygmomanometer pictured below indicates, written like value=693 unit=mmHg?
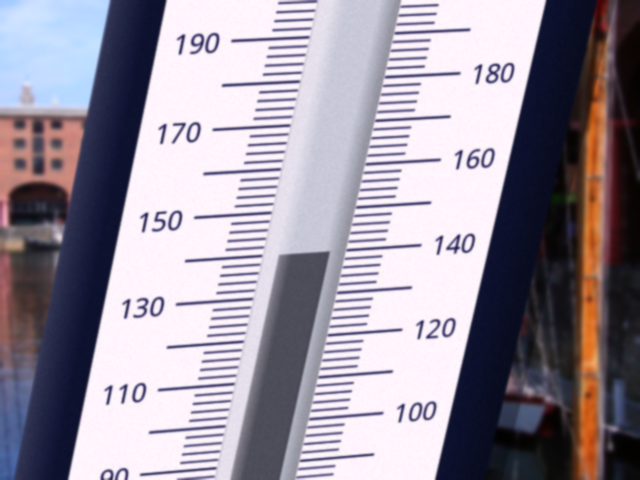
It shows value=140 unit=mmHg
